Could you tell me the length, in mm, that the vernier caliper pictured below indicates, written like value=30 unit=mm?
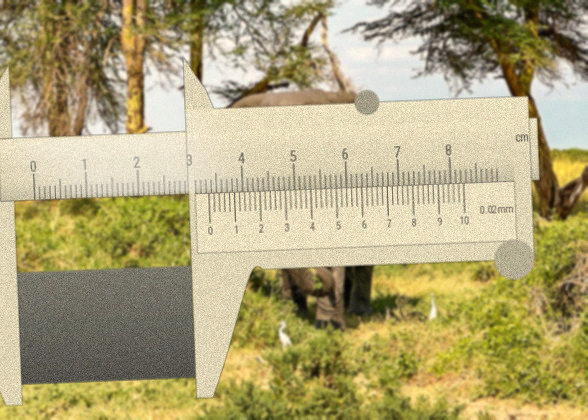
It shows value=33.5 unit=mm
